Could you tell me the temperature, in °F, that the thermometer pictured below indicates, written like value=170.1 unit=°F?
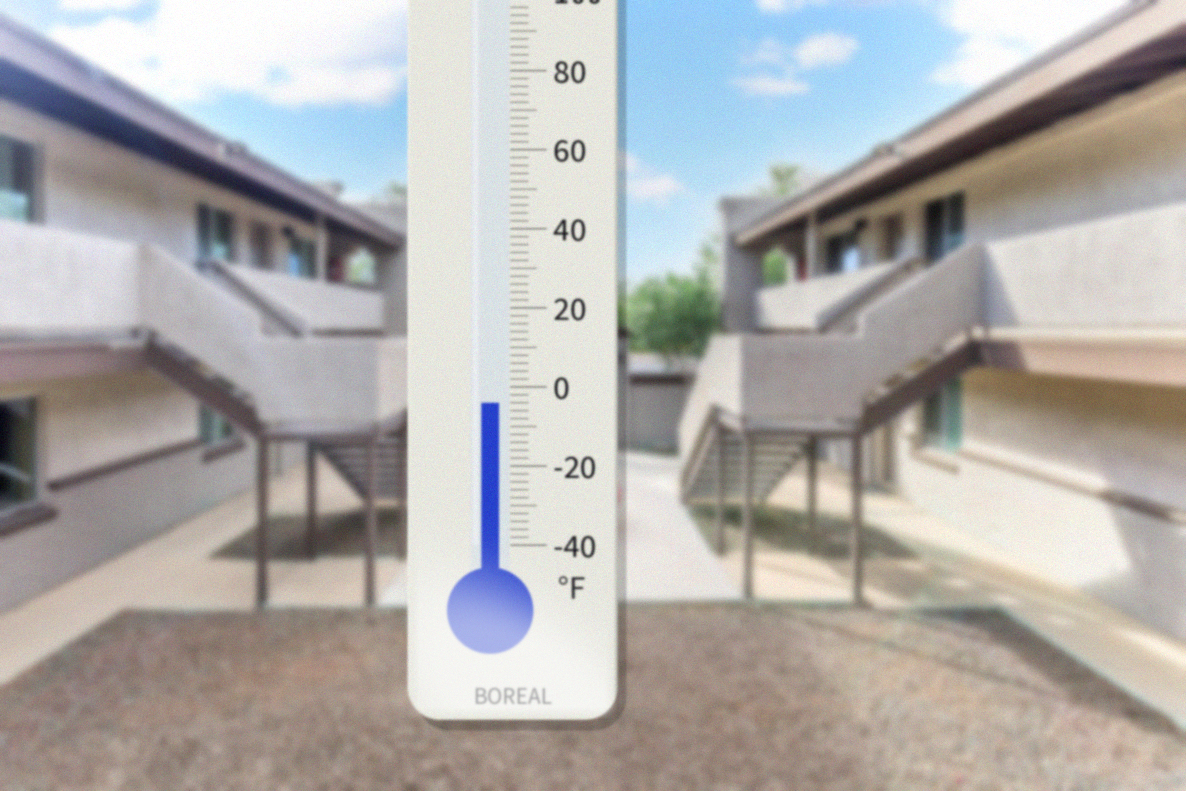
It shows value=-4 unit=°F
